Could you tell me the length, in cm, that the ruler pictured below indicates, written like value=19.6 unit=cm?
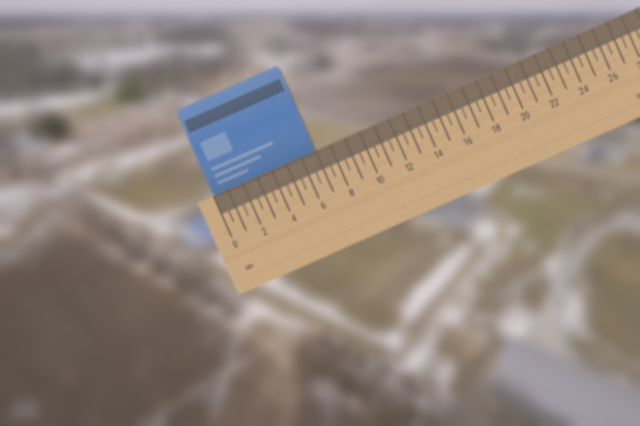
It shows value=7 unit=cm
